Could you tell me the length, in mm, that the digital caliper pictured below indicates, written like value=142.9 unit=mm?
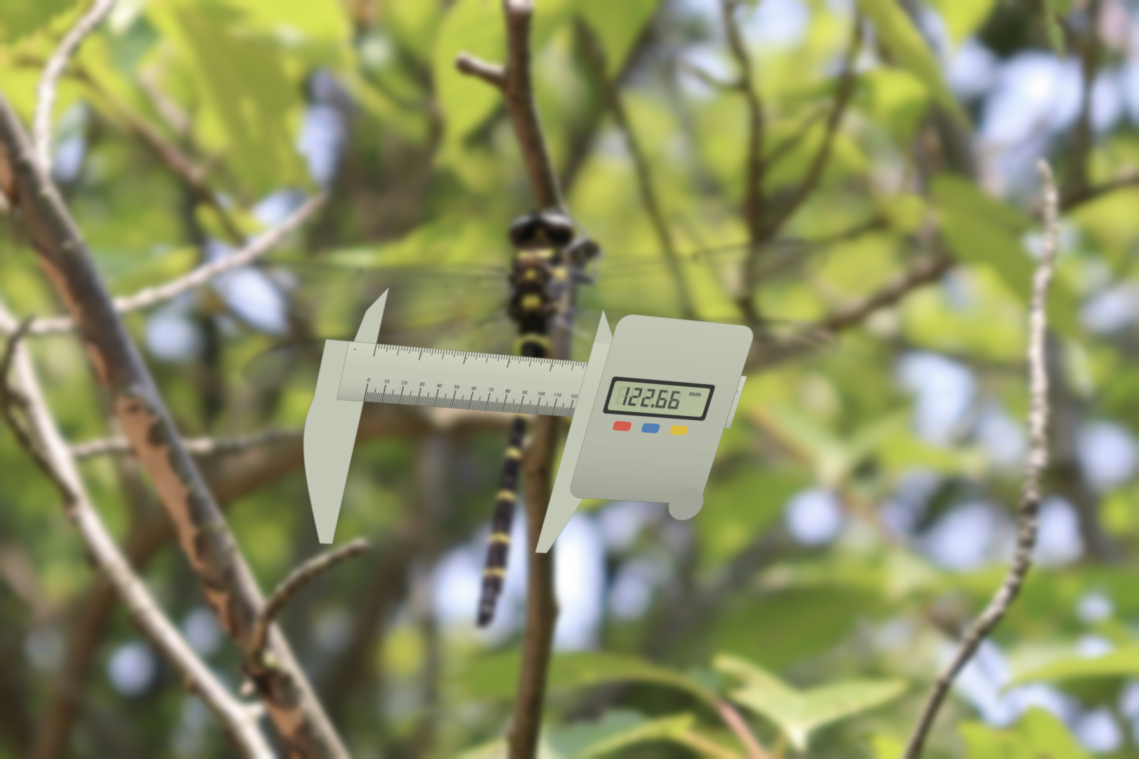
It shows value=122.66 unit=mm
